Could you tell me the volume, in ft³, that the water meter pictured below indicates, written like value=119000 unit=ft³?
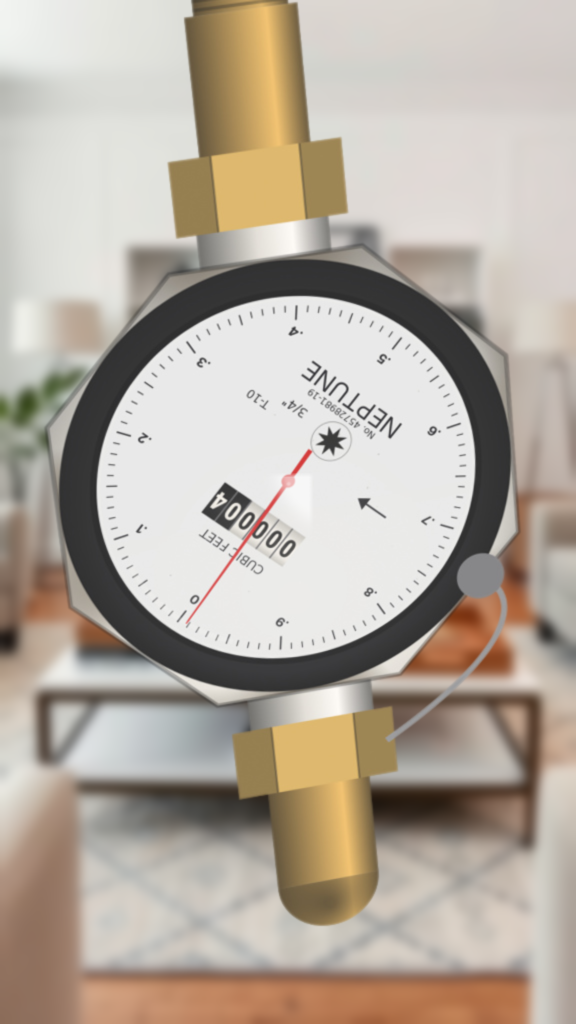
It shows value=3.99 unit=ft³
